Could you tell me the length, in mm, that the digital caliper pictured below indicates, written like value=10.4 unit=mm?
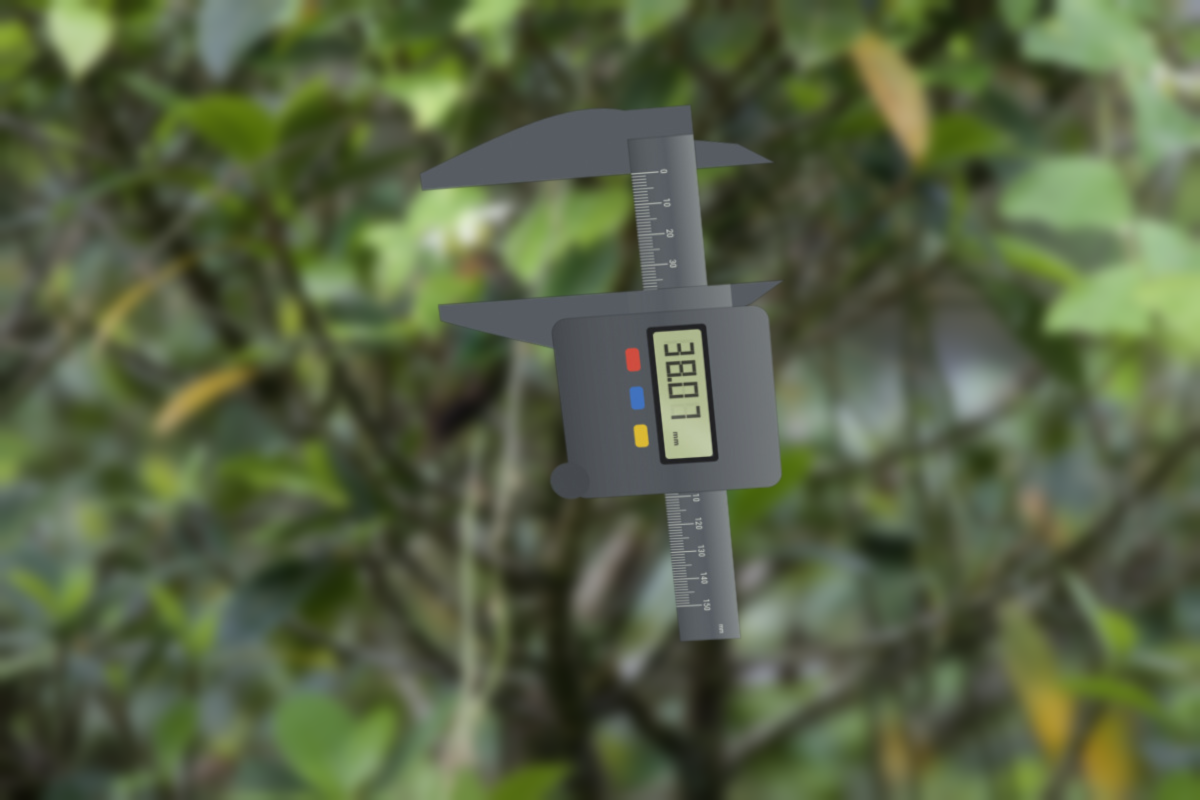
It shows value=38.07 unit=mm
